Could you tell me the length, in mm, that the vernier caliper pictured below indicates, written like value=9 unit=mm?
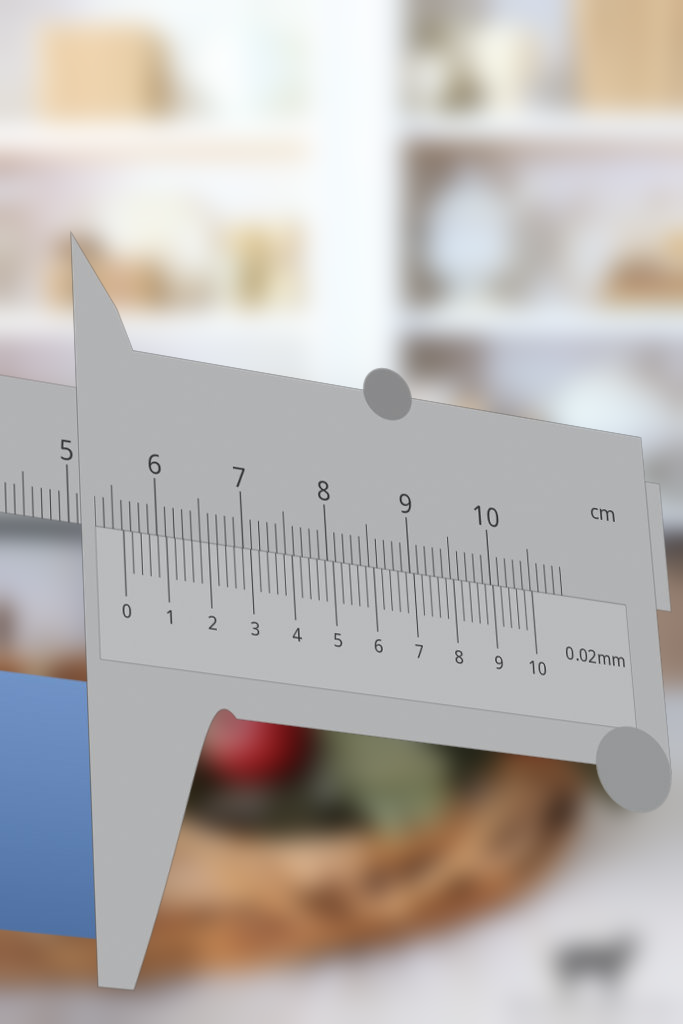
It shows value=56.2 unit=mm
